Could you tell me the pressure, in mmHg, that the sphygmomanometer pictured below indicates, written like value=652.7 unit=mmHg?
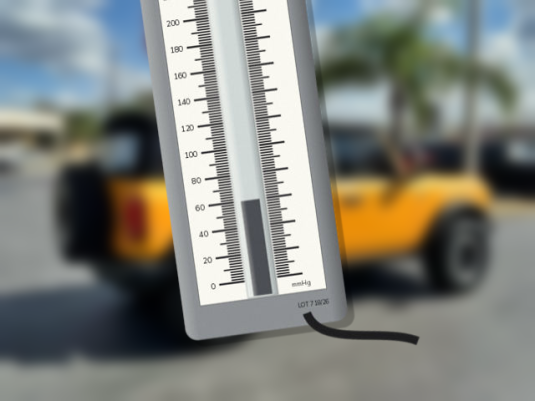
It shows value=60 unit=mmHg
